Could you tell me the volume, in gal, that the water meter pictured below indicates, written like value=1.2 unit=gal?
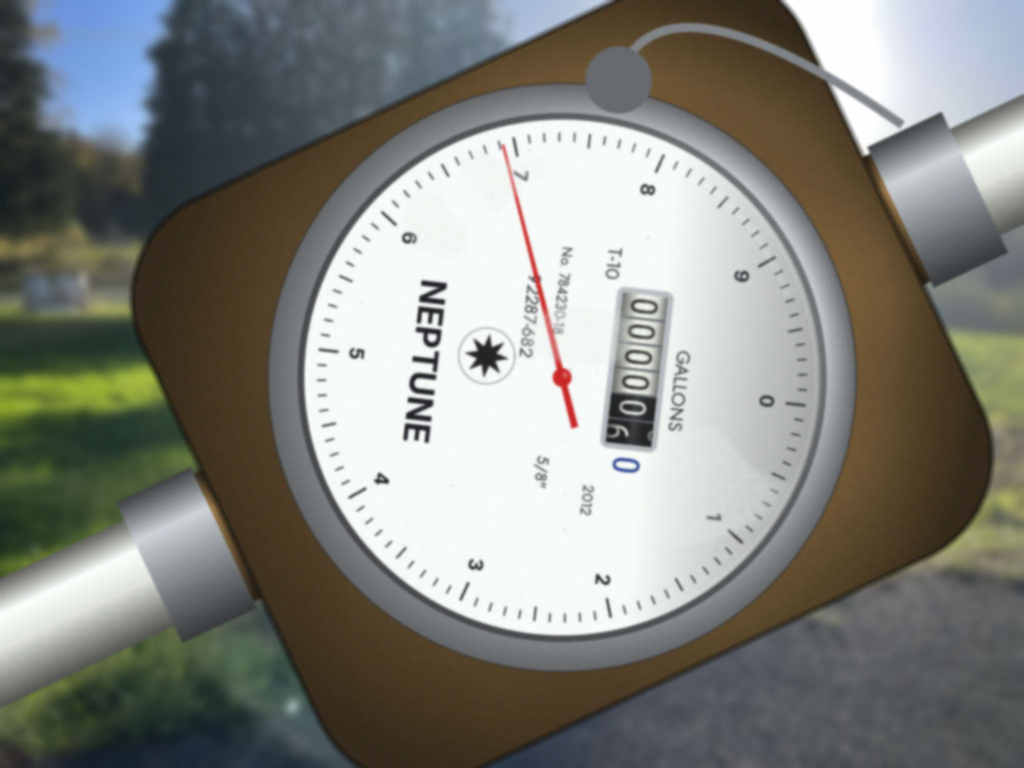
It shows value=56.9 unit=gal
